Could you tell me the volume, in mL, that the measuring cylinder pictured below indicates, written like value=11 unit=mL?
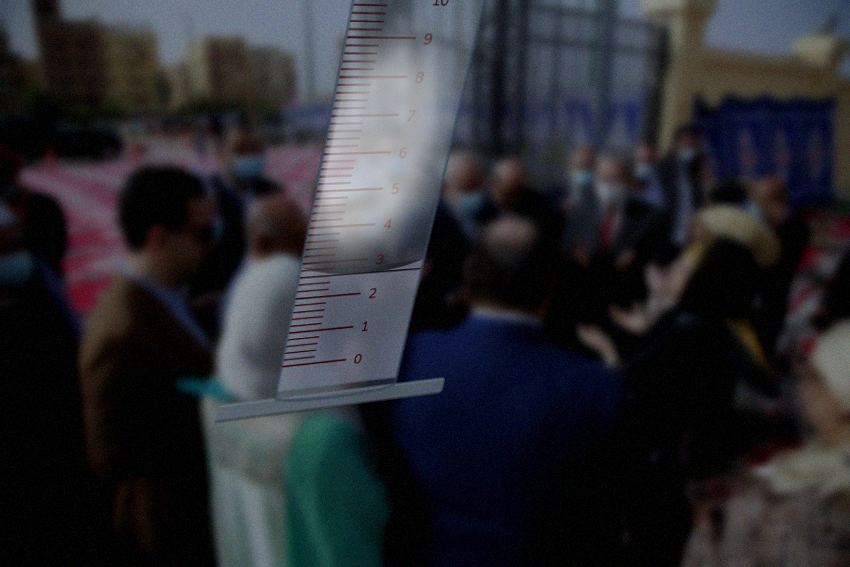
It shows value=2.6 unit=mL
